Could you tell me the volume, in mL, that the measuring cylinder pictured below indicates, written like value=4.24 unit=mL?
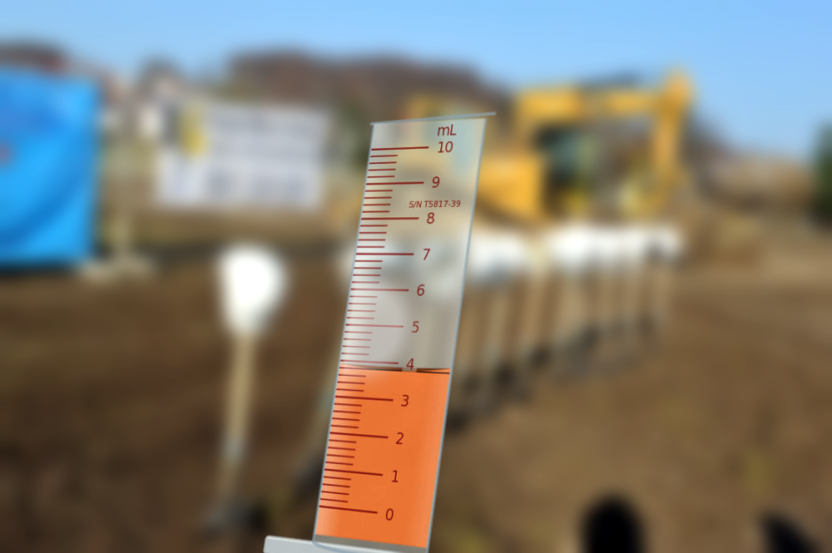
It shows value=3.8 unit=mL
